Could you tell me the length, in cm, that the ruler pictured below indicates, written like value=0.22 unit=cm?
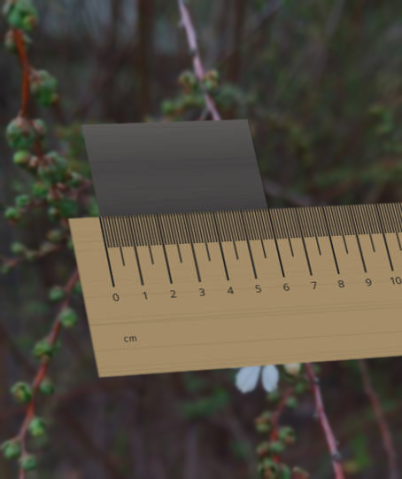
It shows value=6 unit=cm
